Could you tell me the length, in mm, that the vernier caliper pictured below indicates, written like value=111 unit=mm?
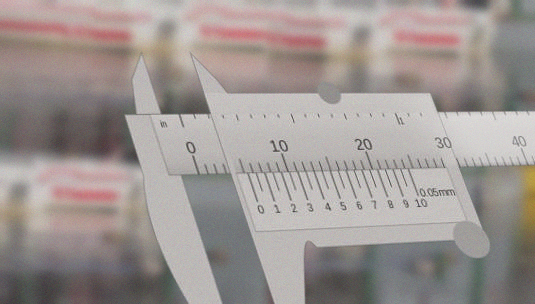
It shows value=5.4 unit=mm
